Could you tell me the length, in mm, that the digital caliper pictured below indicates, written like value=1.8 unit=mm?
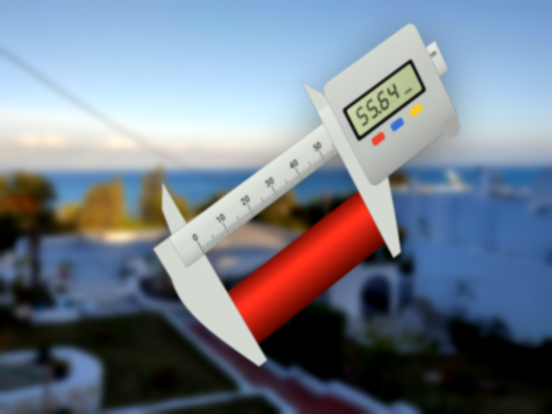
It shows value=55.64 unit=mm
